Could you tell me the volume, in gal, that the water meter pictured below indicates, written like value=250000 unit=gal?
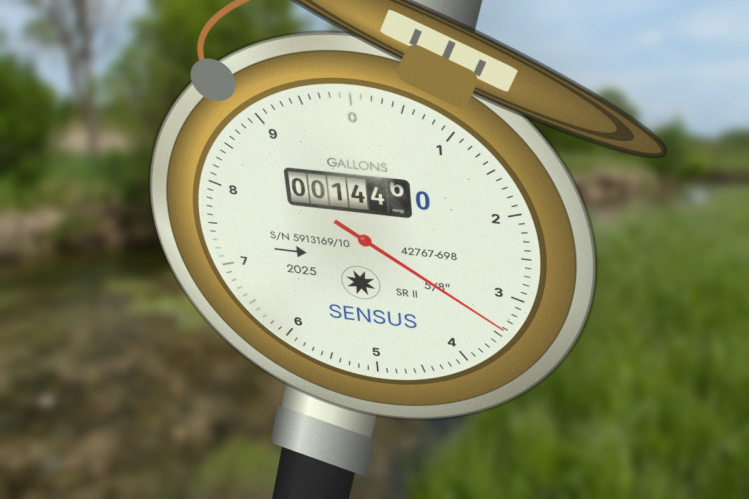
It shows value=14463.4 unit=gal
